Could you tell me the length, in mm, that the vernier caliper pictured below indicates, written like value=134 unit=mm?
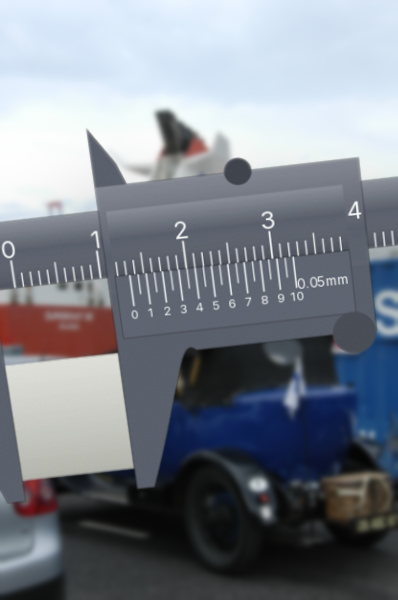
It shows value=13.4 unit=mm
